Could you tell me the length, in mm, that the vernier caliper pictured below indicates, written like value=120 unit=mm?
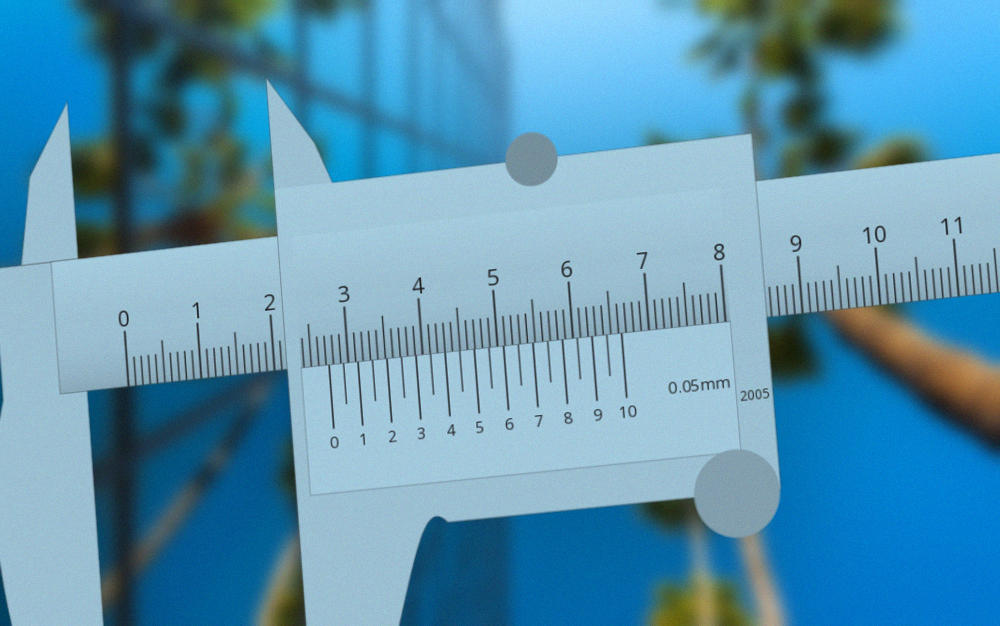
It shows value=27.4 unit=mm
